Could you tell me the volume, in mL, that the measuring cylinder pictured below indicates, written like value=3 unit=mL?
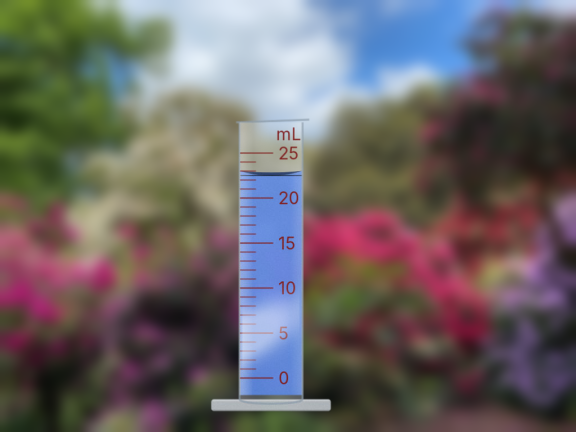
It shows value=22.5 unit=mL
